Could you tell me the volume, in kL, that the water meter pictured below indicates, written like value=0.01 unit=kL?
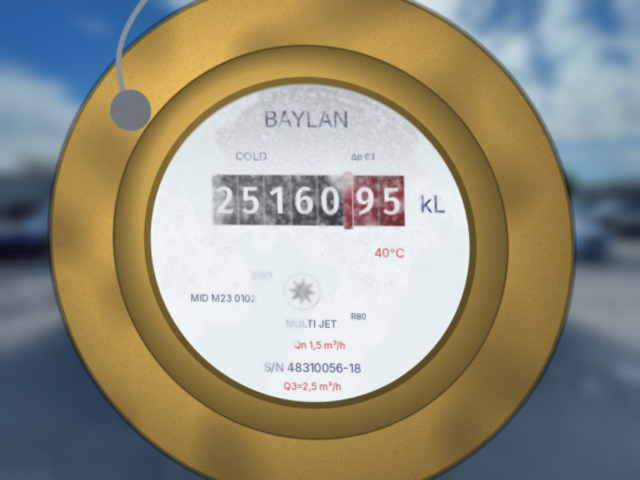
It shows value=25160.95 unit=kL
